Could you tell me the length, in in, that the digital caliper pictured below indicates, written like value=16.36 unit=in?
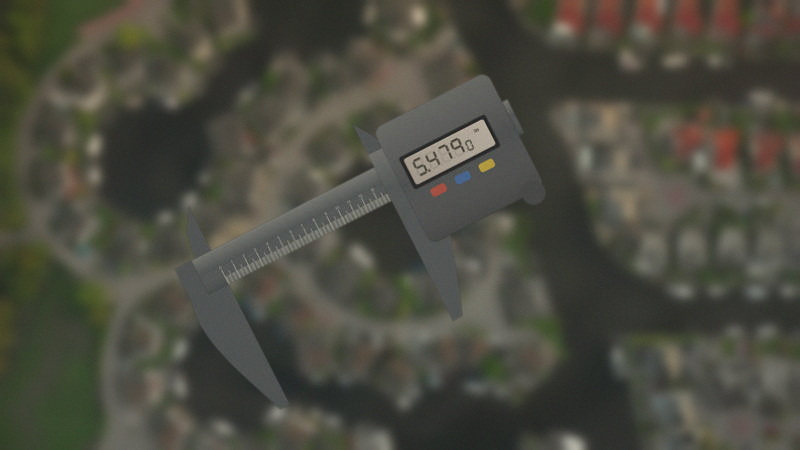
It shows value=5.4790 unit=in
